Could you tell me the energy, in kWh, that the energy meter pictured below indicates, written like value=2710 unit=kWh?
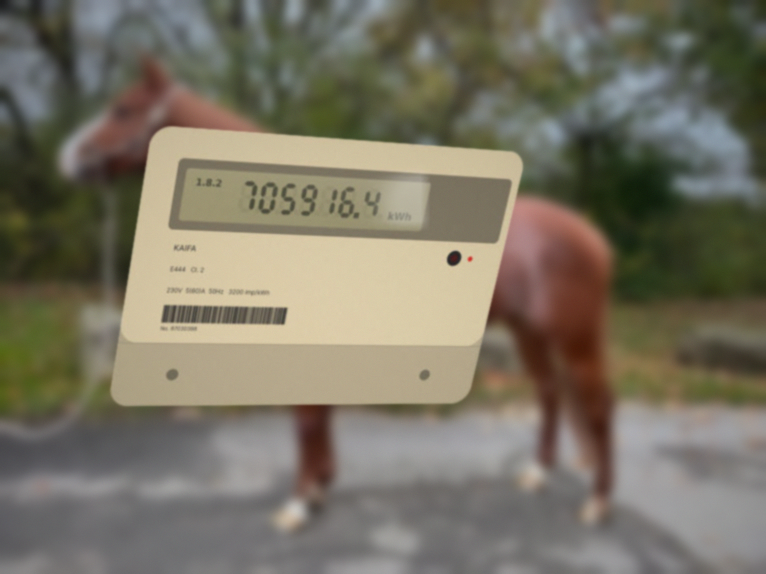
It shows value=705916.4 unit=kWh
